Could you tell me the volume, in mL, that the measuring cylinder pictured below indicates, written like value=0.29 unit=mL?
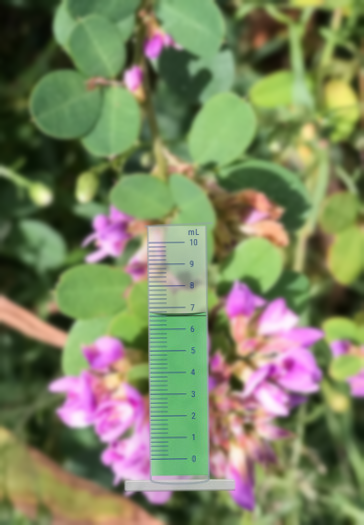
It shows value=6.6 unit=mL
